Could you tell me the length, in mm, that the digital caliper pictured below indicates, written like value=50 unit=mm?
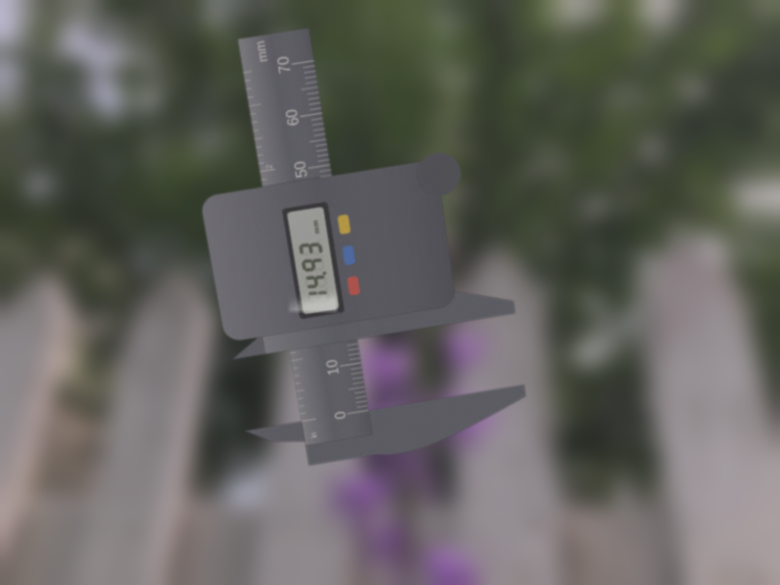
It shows value=14.93 unit=mm
